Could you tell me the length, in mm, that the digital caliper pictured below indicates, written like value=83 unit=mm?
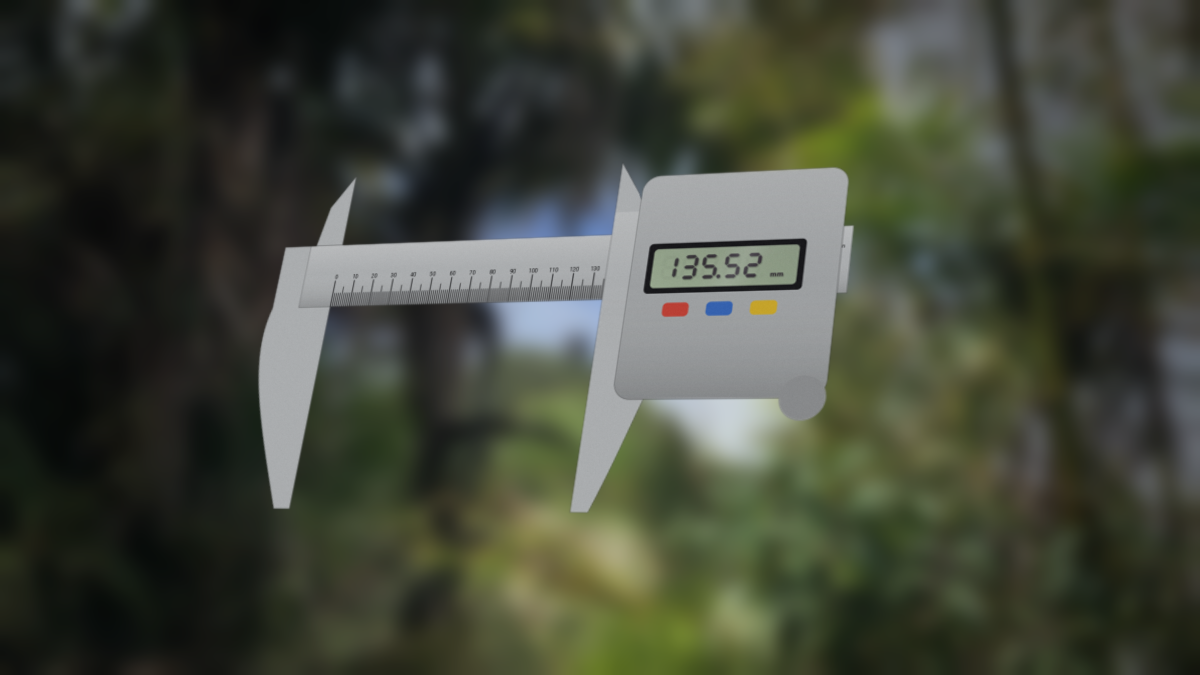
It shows value=135.52 unit=mm
